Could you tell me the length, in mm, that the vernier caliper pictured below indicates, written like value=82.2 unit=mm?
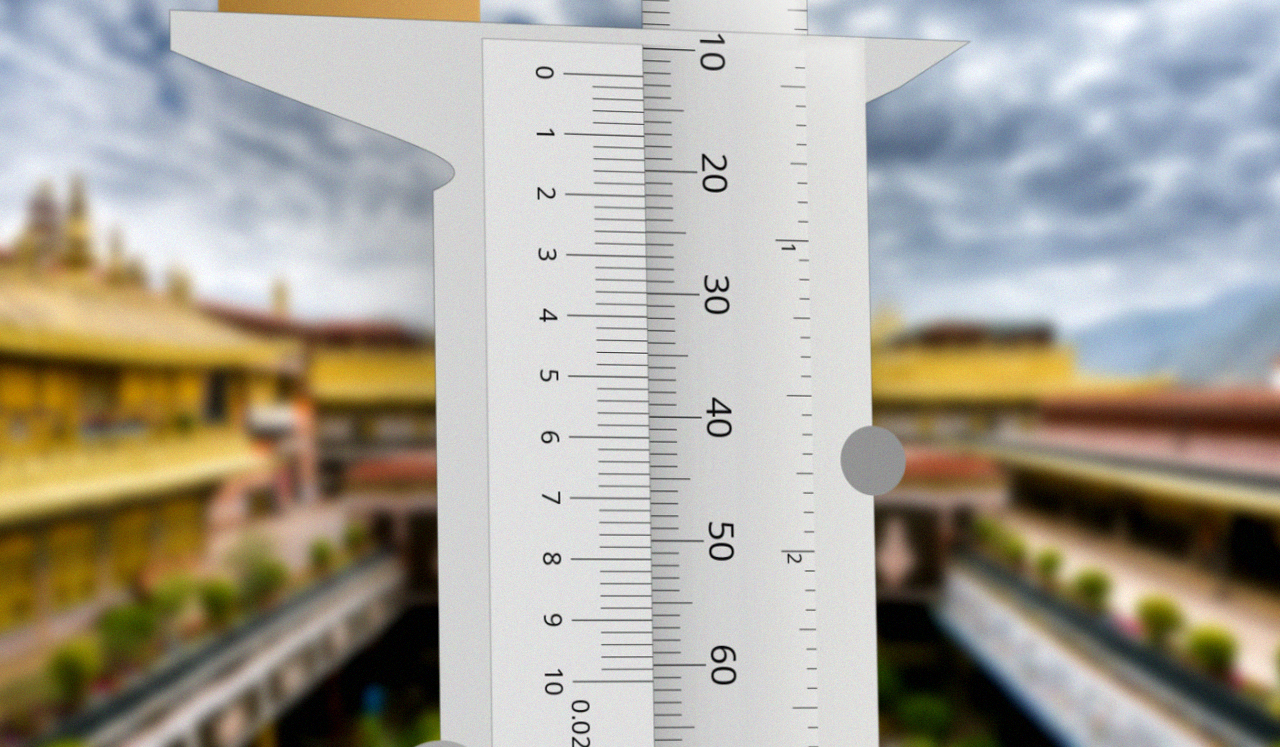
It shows value=12.3 unit=mm
